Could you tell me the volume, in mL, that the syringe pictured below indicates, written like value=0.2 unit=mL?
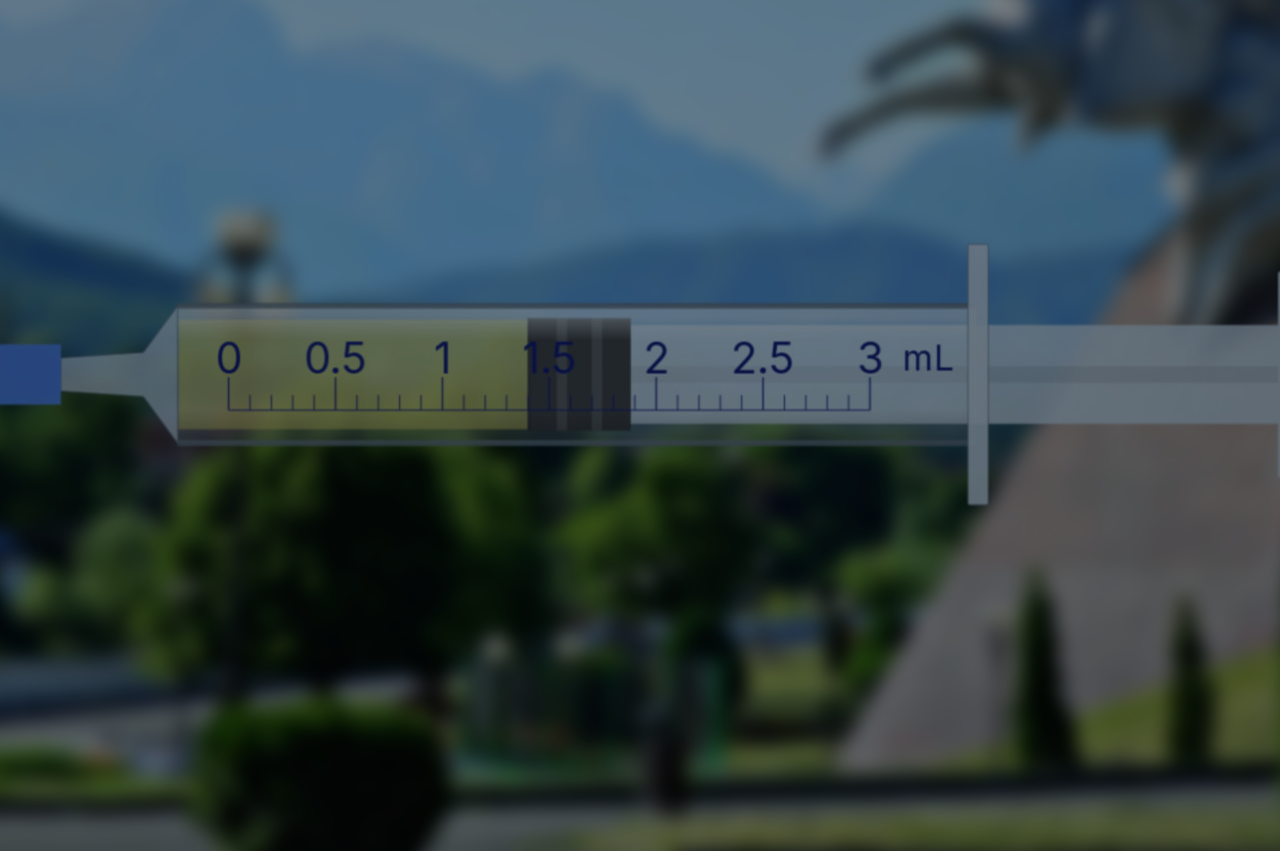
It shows value=1.4 unit=mL
